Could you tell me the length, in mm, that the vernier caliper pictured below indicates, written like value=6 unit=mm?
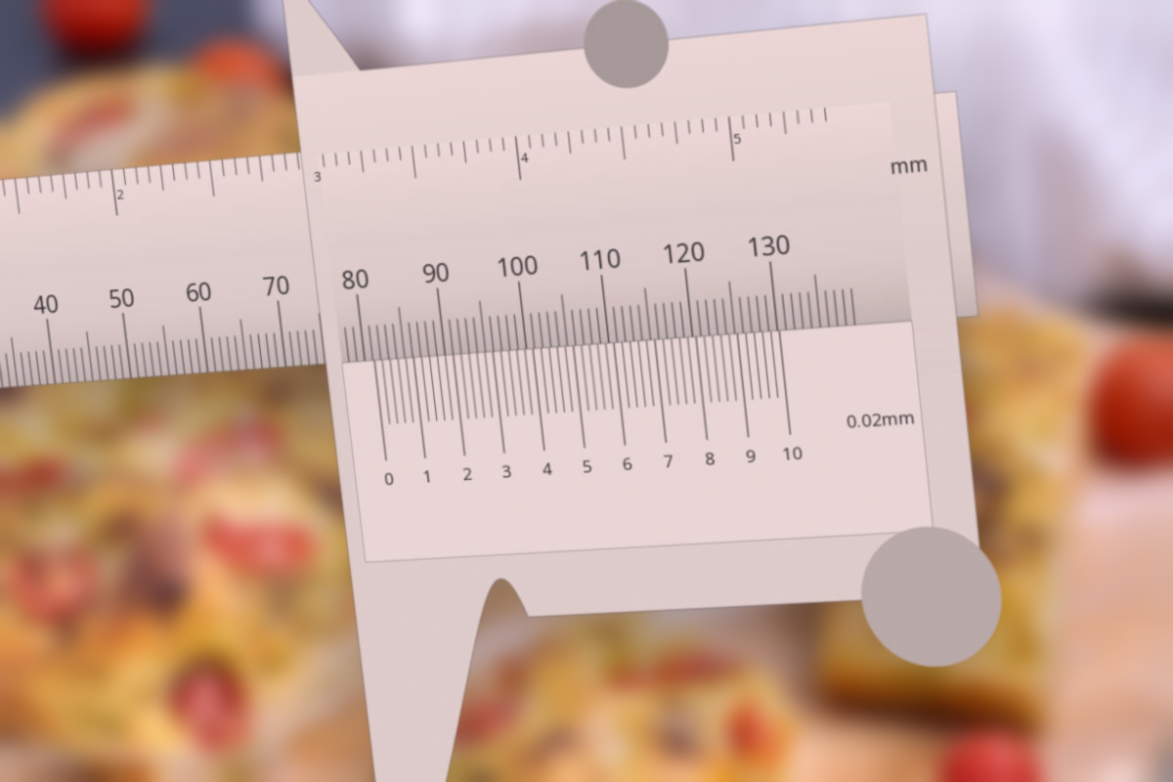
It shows value=81.2 unit=mm
